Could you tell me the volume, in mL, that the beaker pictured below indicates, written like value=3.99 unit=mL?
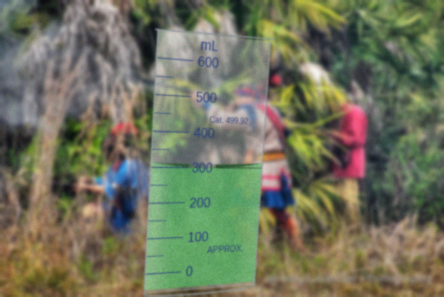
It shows value=300 unit=mL
